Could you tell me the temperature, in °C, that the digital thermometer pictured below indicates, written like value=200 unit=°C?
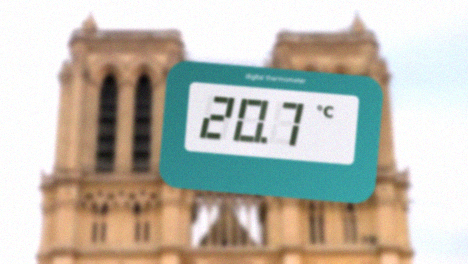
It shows value=20.7 unit=°C
